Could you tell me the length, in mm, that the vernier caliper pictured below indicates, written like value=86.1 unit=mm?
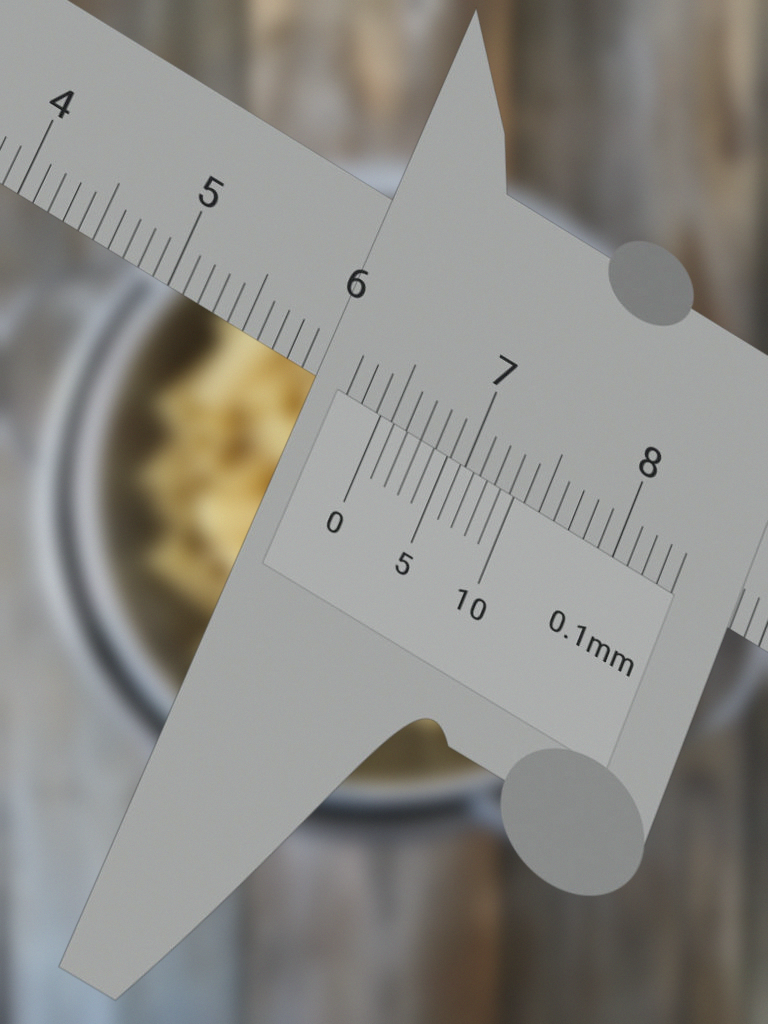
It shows value=64.3 unit=mm
